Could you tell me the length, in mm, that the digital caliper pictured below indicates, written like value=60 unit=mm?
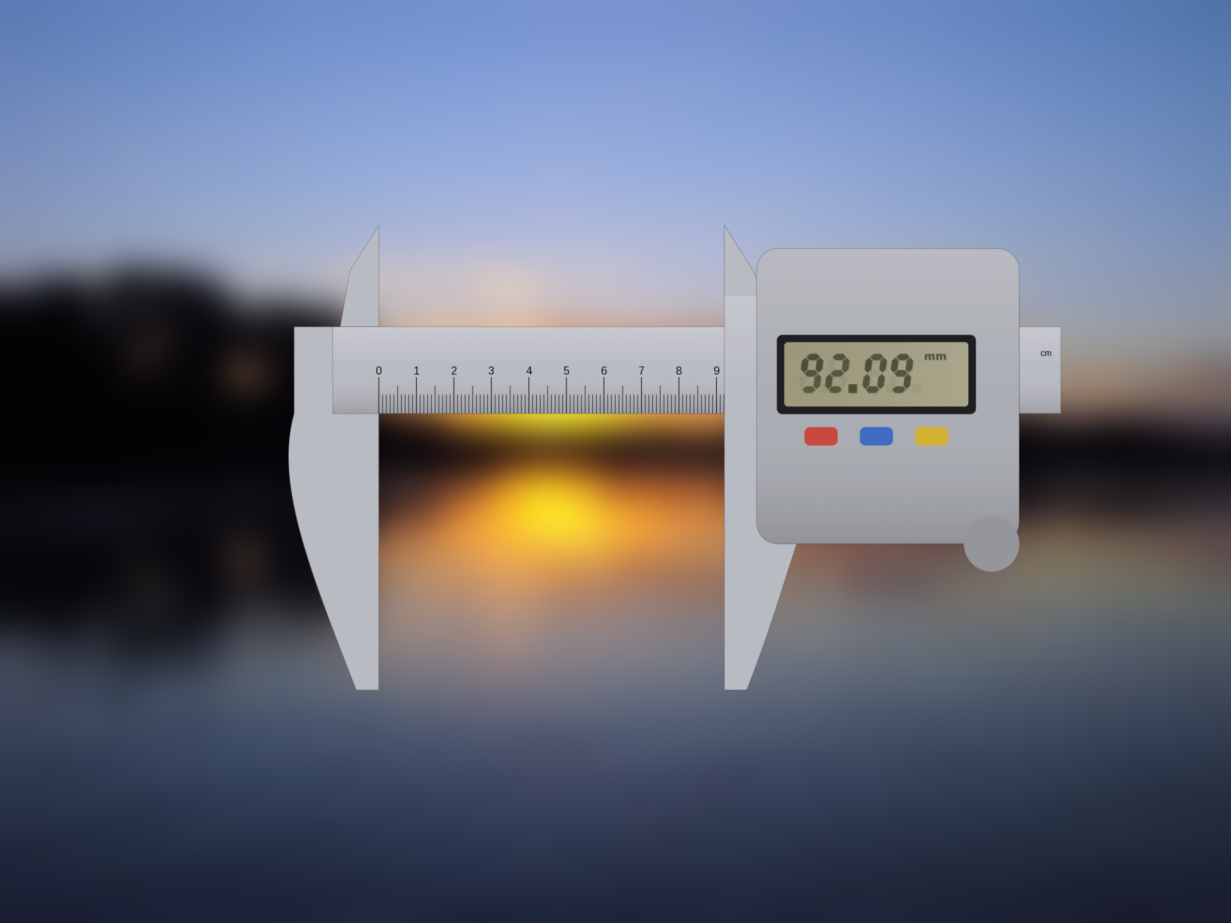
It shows value=92.09 unit=mm
